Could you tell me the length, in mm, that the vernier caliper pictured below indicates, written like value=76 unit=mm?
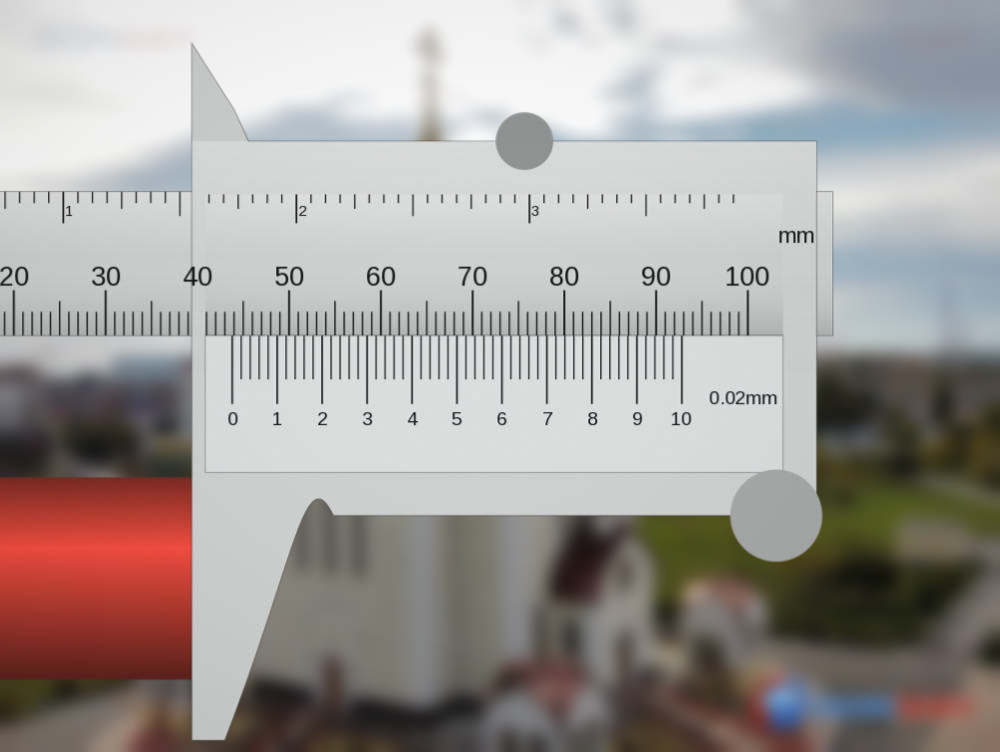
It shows value=43.8 unit=mm
